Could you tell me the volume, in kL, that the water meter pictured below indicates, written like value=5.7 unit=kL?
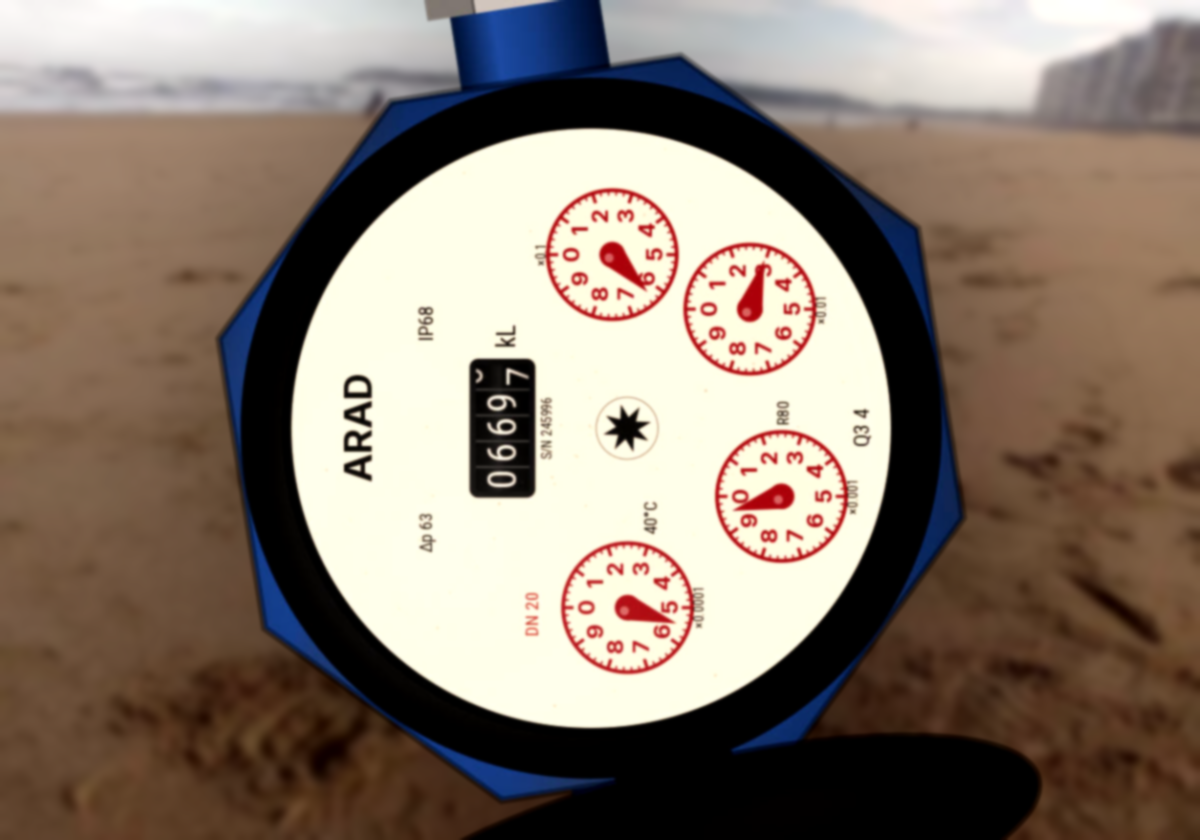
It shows value=6696.6295 unit=kL
